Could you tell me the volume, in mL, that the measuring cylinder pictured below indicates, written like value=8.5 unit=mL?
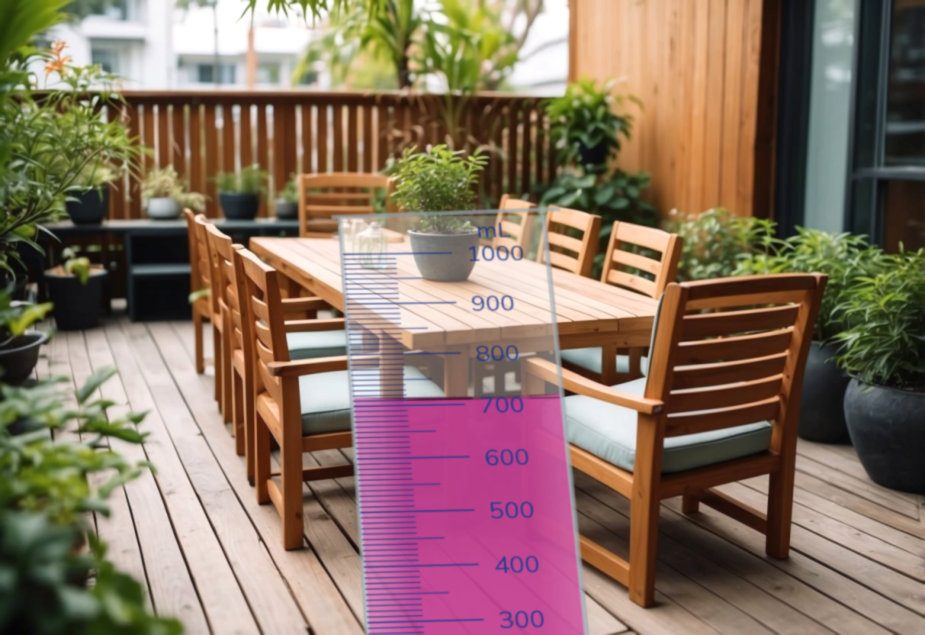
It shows value=710 unit=mL
